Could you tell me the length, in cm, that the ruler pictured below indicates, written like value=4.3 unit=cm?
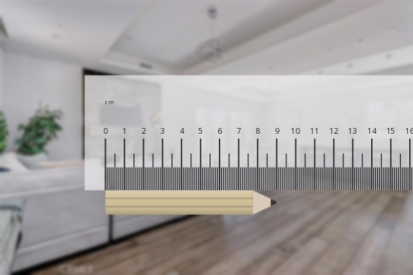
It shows value=9 unit=cm
